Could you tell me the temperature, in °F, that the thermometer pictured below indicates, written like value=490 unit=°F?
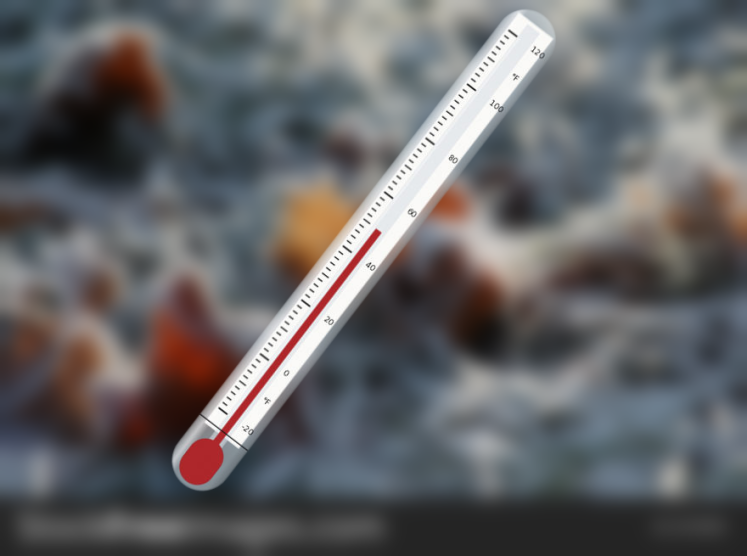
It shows value=50 unit=°F
